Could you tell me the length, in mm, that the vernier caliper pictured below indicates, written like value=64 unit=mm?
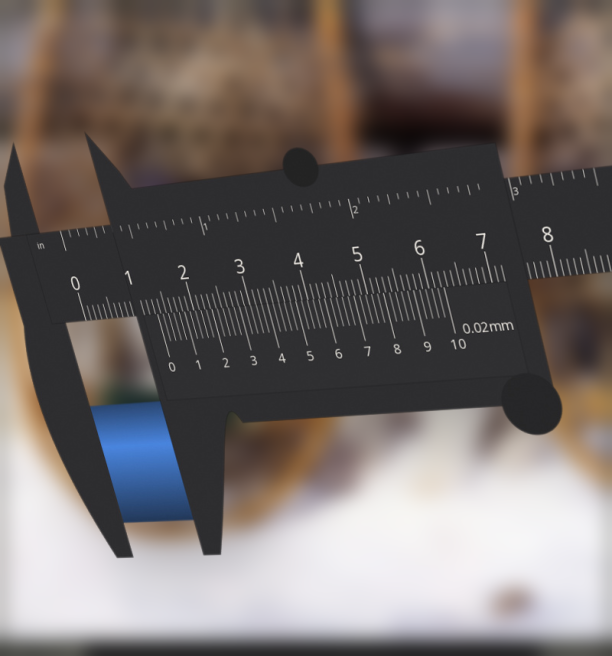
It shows value=13.4 unit=mm
